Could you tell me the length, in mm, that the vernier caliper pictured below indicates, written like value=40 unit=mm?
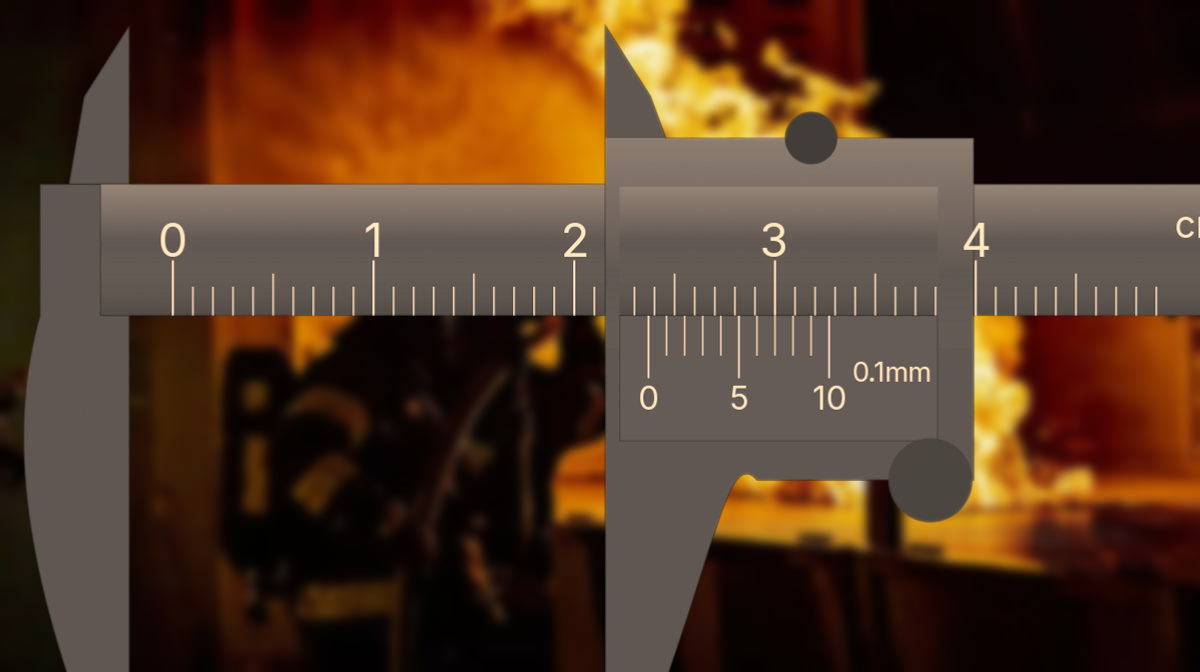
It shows value=23.7 unit=mm
